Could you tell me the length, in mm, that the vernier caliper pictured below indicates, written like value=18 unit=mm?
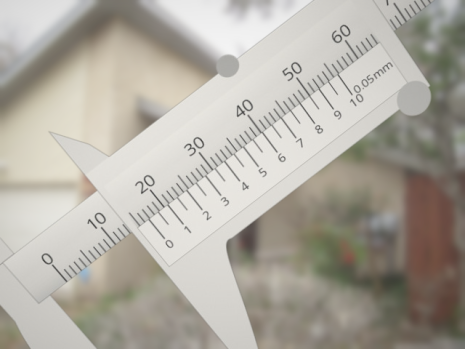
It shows value=16.8 unit=mm
